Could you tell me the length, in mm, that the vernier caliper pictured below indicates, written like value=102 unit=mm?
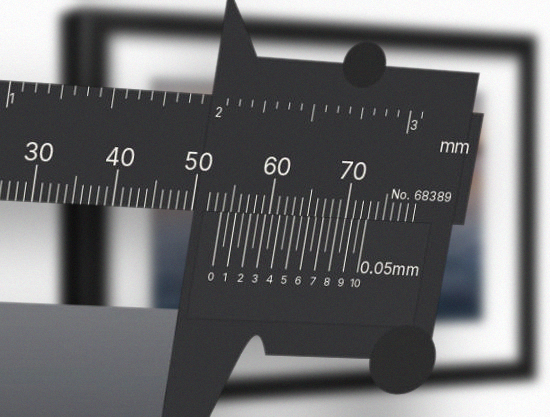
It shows value=53.8 unit=mm
